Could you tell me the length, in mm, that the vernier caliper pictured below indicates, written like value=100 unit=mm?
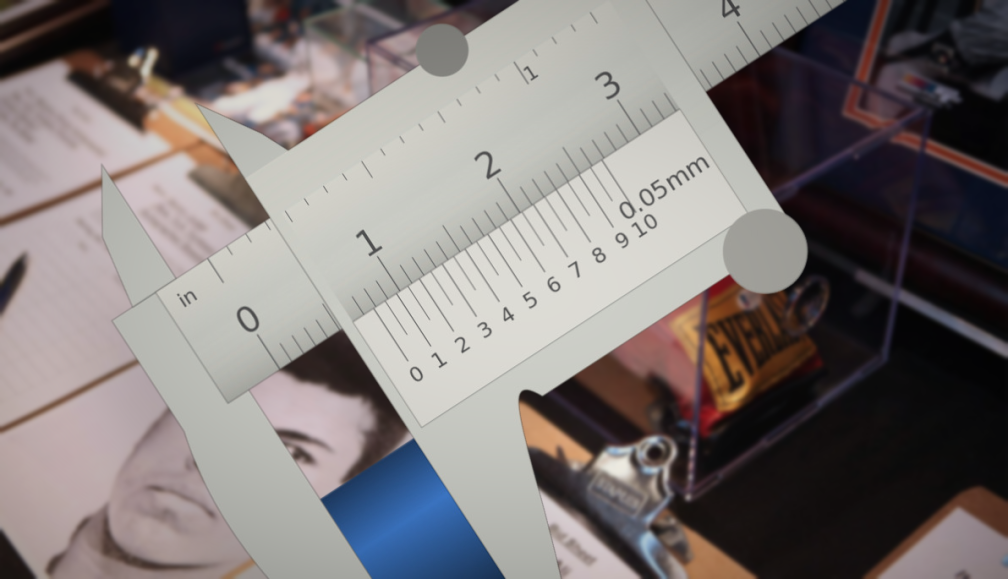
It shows value=7.8 unit=mm
